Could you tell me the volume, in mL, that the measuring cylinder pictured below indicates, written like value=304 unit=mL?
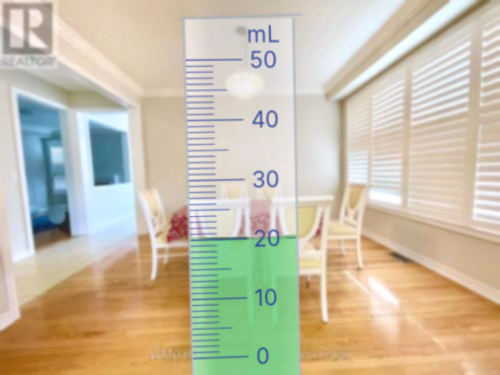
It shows value=20 unit=mL
